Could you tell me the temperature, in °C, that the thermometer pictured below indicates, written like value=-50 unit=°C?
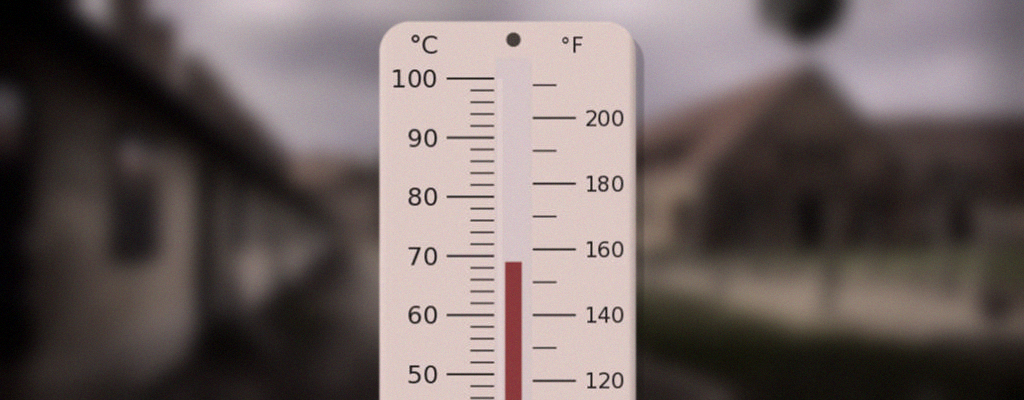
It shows value=69 unit=°C
